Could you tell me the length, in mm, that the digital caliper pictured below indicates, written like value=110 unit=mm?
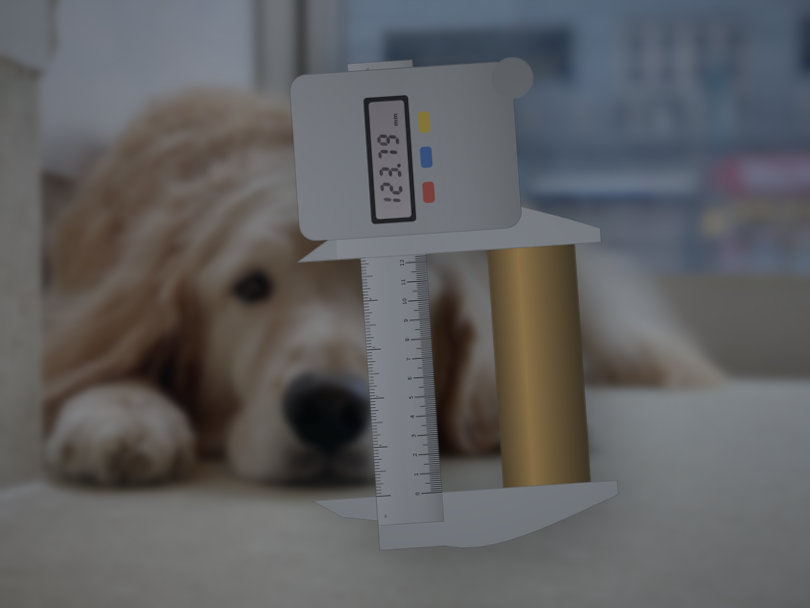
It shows value=123.79 unit=mm
